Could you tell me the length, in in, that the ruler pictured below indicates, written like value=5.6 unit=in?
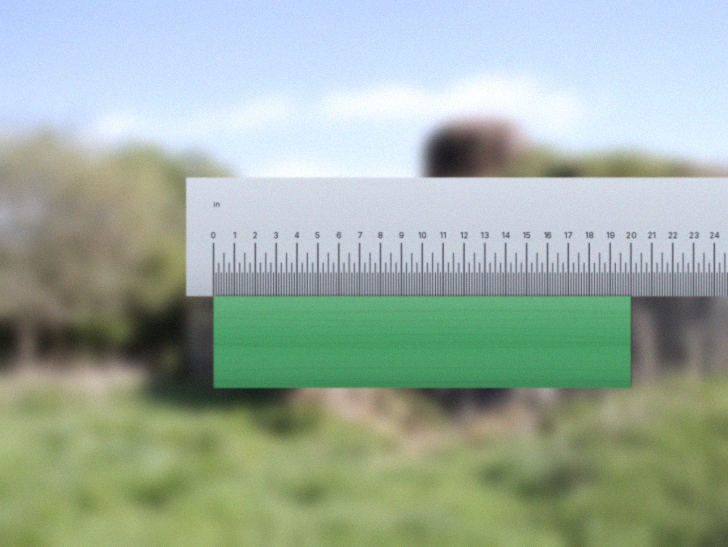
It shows value=20 unit=in
